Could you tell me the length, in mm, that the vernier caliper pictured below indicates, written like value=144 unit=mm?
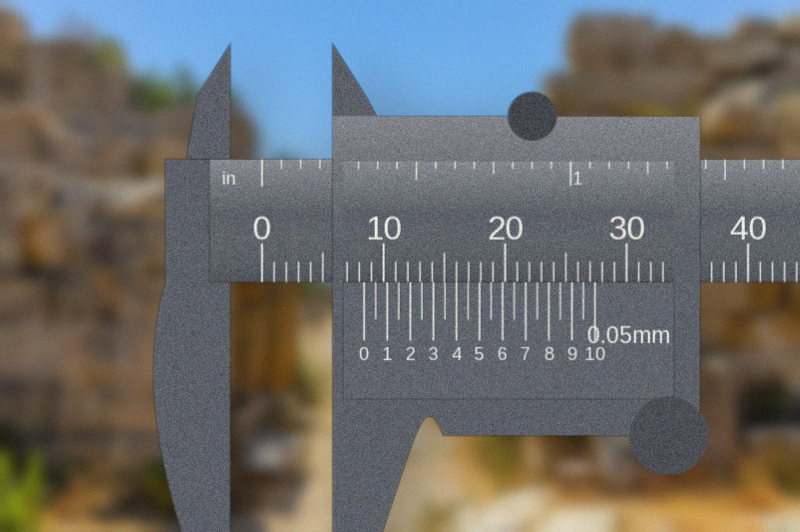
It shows value=8.4 unit=mm
